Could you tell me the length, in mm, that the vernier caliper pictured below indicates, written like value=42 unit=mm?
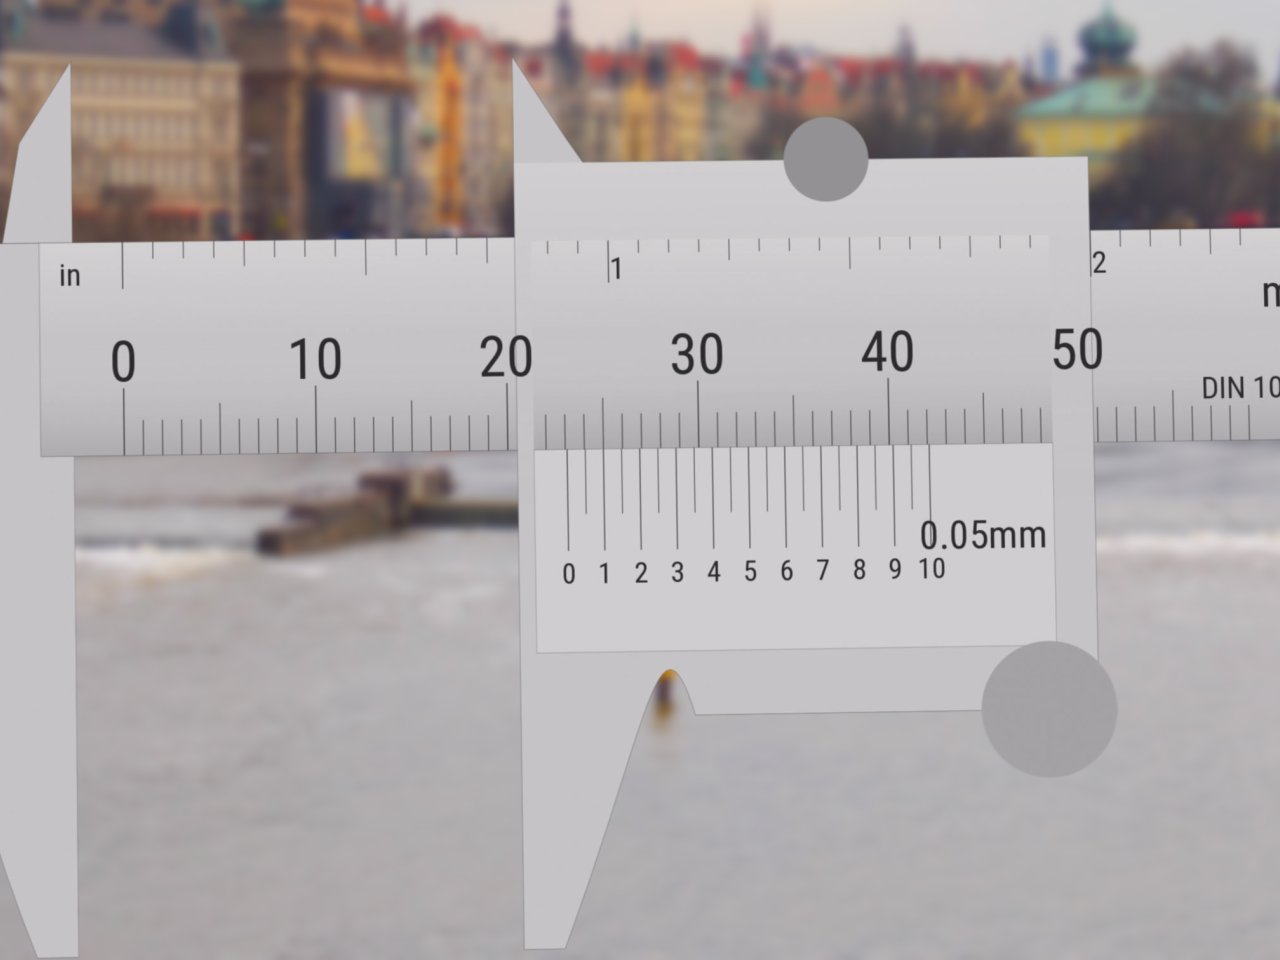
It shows value=23.1 unit=mm
